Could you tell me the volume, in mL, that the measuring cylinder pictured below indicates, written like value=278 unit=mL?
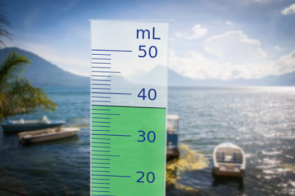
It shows value=37 unit=mL
